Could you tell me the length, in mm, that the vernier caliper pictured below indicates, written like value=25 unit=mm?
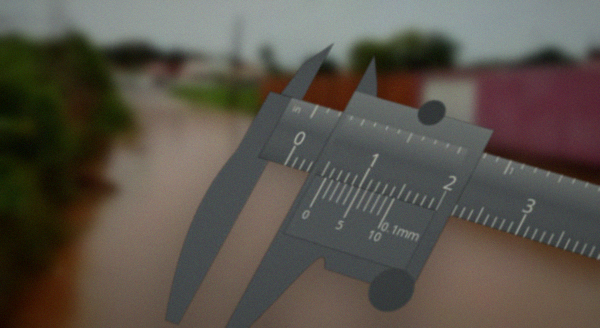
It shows value=5.6 unit=mm
